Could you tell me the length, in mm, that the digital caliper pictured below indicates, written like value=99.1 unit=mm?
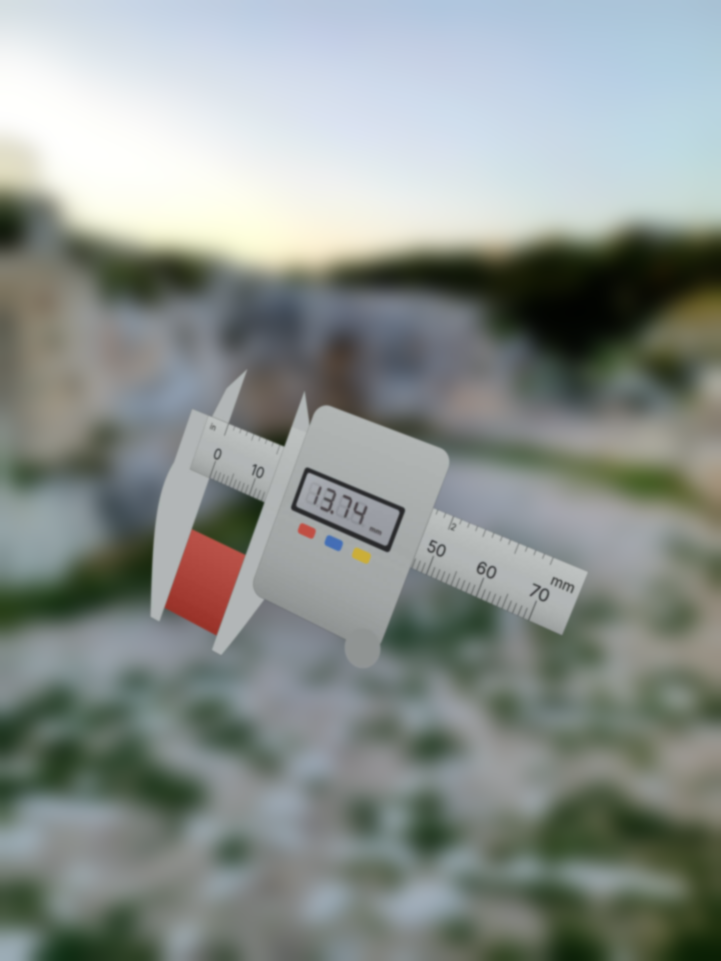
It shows value=13.74 unit=mm
